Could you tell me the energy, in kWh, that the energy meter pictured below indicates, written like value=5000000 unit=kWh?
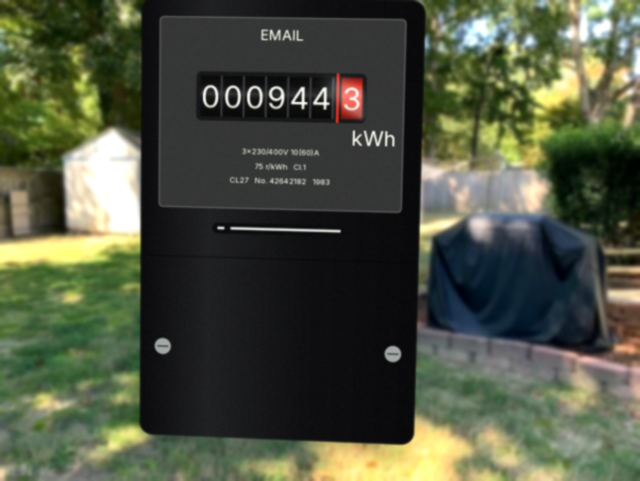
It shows value=944.3 unit=kWh
